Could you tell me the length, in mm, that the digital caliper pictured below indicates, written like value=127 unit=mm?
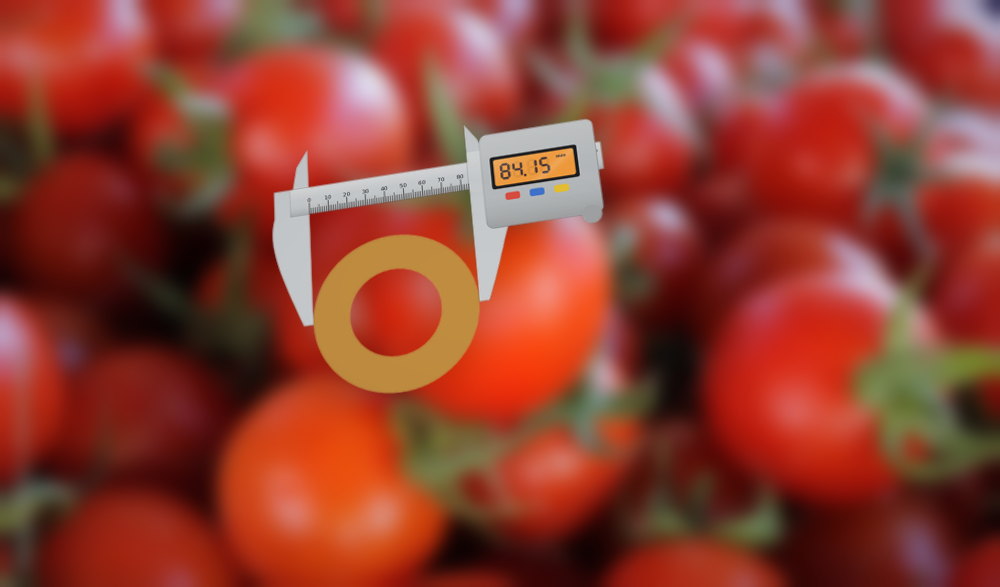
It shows value=84.15 unit=mm
